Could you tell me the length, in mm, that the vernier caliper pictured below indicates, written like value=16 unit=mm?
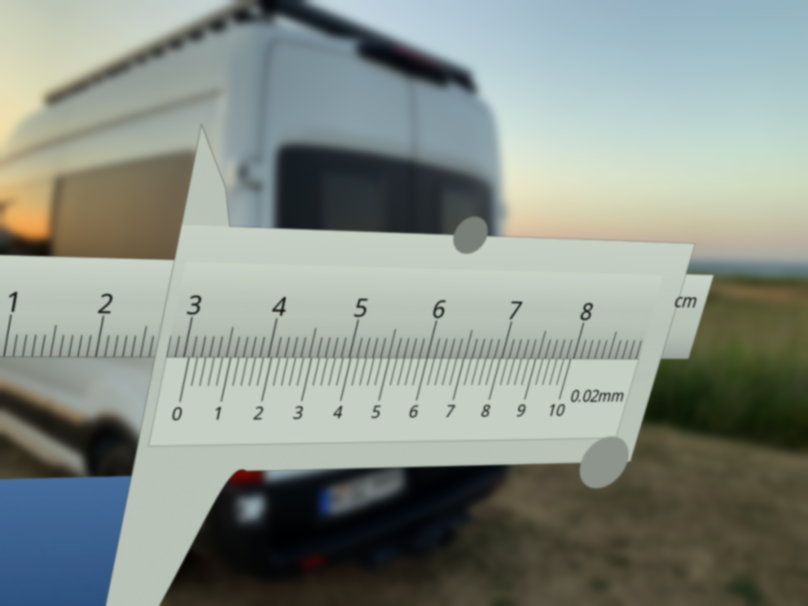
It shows value=30.6 unit=mm
